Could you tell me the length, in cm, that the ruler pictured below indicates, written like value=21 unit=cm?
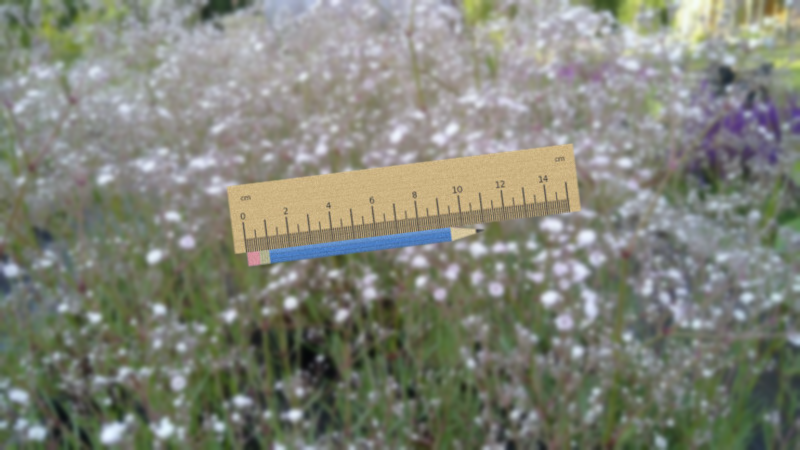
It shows value=11 unit=cm
